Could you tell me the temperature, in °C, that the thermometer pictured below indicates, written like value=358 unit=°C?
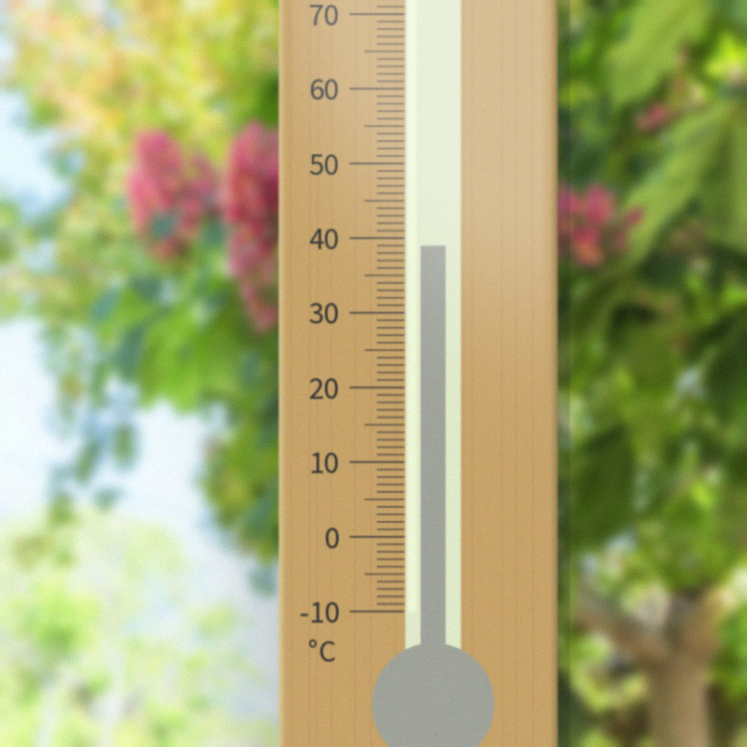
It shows value=39 unit=°C
